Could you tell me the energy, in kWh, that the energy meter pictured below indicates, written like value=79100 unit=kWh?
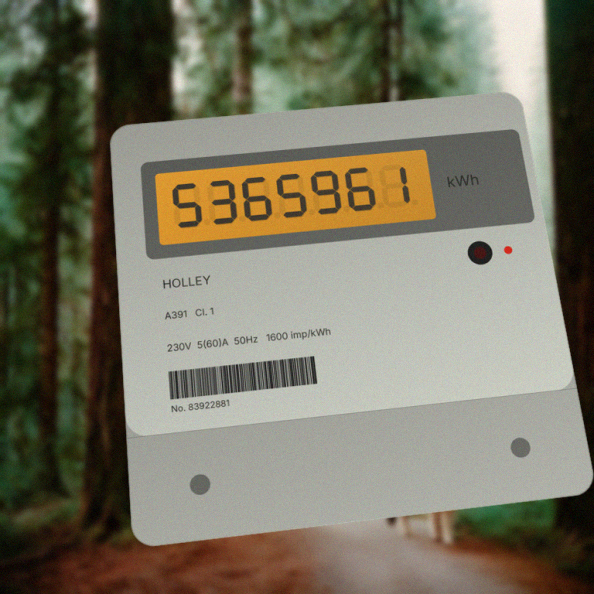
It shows value=5365961 unit=kWh
